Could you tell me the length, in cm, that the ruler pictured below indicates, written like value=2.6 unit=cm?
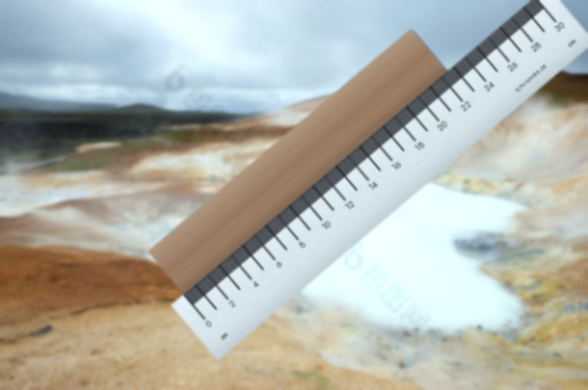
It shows value=22.5 unit=cm
